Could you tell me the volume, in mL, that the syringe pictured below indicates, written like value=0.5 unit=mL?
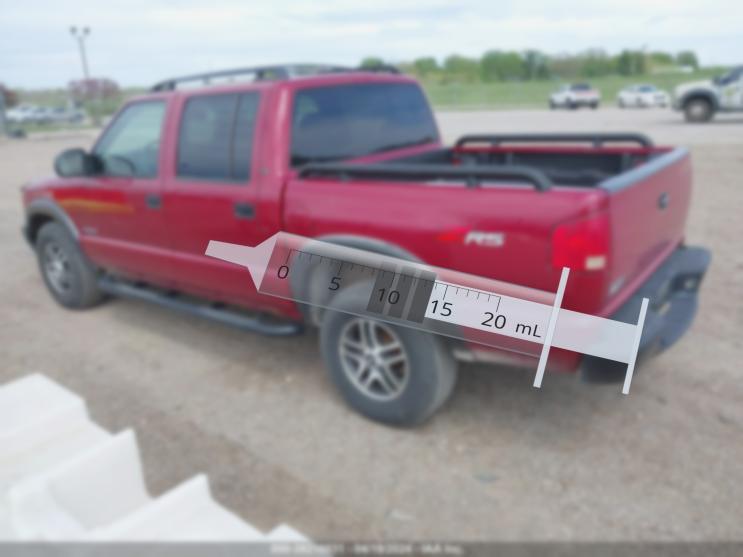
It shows value=8.5 unit=mL
